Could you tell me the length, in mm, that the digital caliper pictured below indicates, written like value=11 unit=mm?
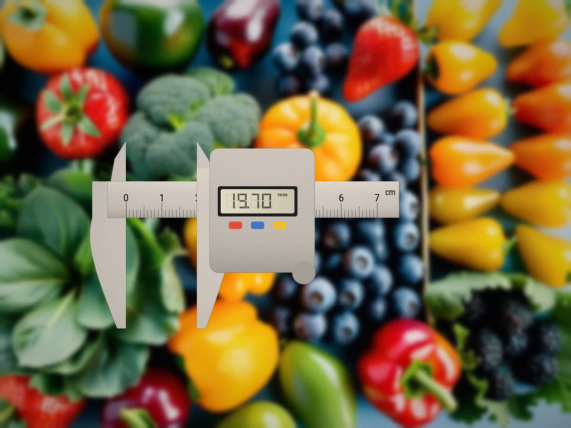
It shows value=19.70 unit=mm
